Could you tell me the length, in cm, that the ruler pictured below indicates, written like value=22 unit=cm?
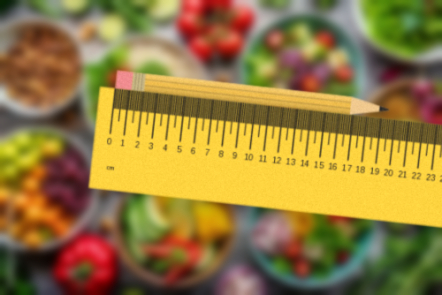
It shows value=19.5 unit=cm
